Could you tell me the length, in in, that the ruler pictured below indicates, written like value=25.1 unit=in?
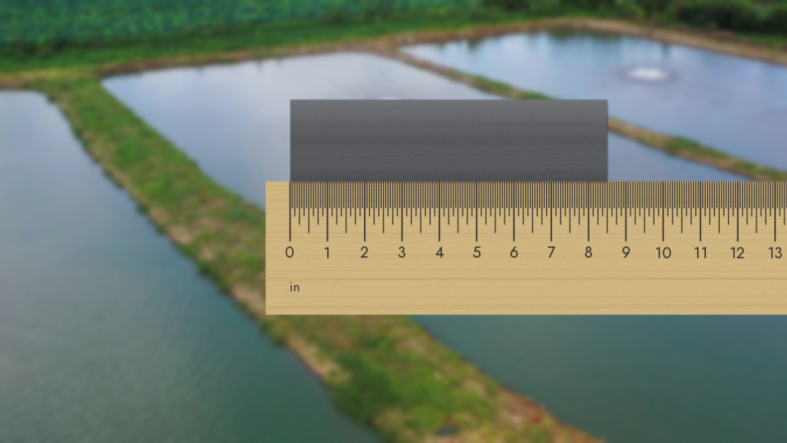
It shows value=8.5 unit=in
